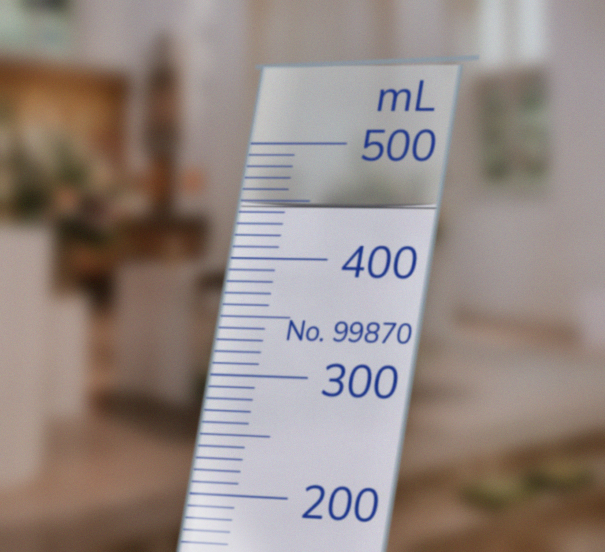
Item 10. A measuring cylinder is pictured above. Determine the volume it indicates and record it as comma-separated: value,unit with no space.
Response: 445,mL
